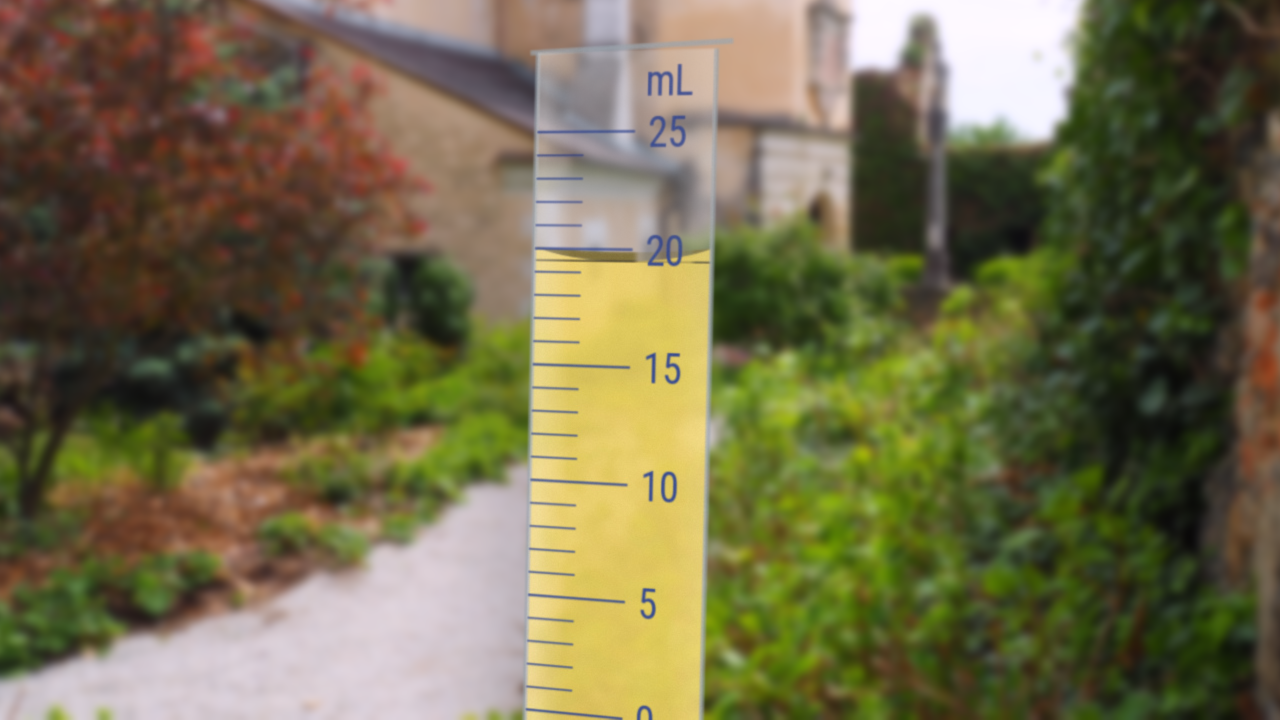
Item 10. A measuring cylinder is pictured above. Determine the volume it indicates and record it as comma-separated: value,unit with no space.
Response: 19.5,mL
